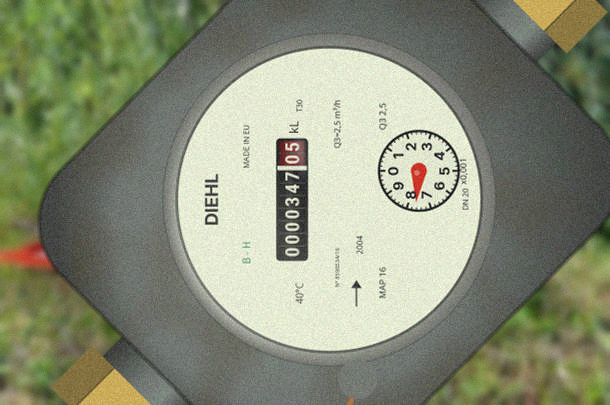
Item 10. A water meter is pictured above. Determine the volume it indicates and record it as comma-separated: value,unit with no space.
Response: 347.057,kL
